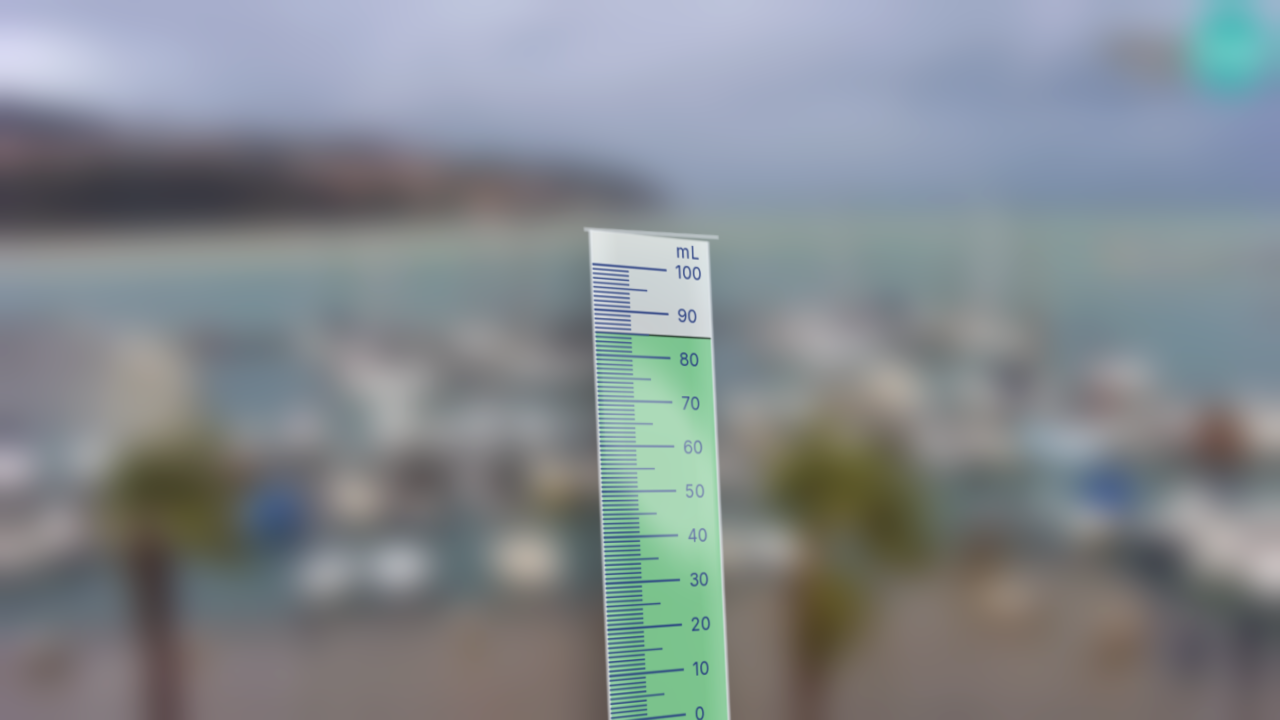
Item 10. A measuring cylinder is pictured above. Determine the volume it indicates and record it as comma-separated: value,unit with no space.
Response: 85,mL
